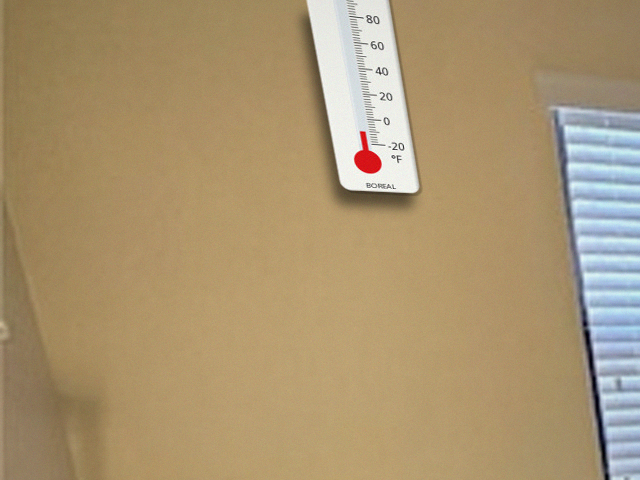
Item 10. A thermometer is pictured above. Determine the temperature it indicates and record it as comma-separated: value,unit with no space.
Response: -10,°F
